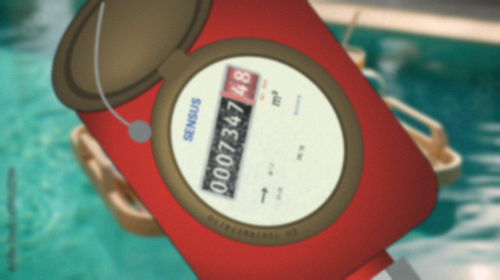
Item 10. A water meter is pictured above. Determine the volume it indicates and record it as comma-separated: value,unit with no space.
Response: 7347.48,m³
